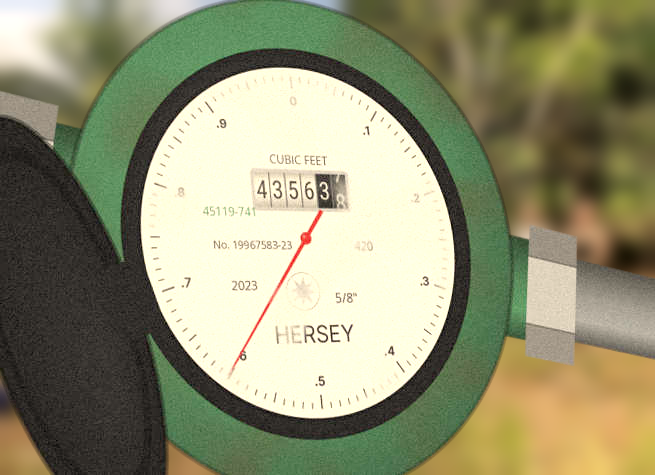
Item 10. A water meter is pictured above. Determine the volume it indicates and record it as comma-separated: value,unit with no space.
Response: 435637.60,ft³
